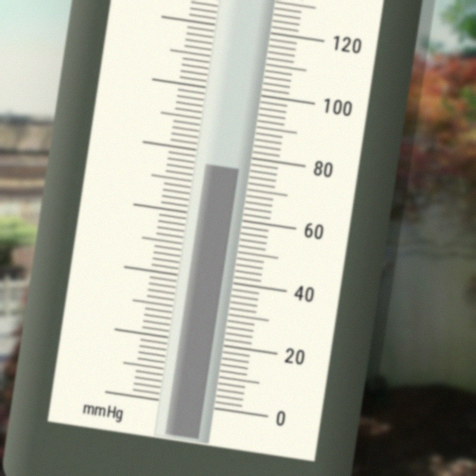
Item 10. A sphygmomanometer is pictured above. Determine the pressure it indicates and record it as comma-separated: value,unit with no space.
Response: 76,mmHg
